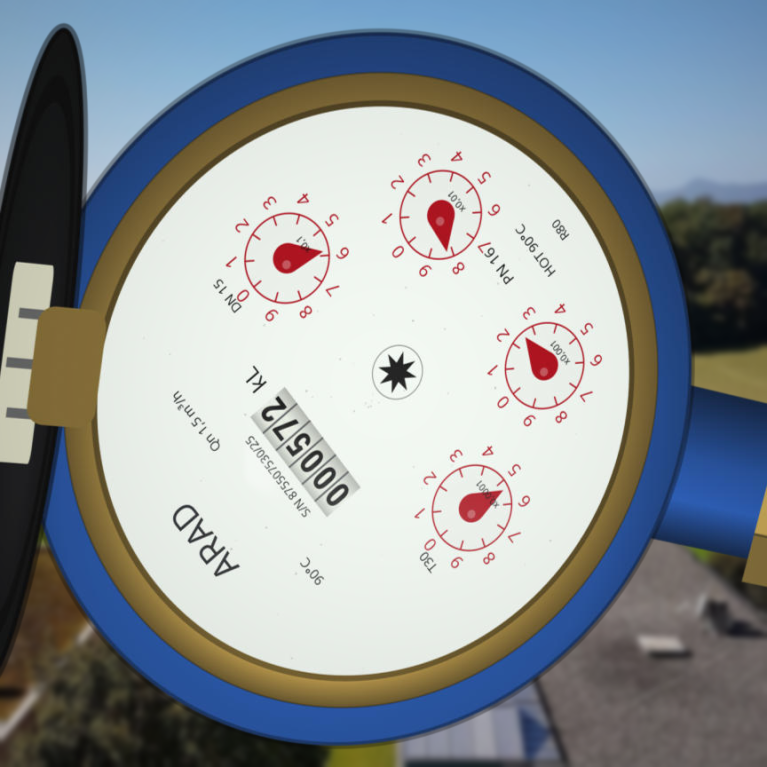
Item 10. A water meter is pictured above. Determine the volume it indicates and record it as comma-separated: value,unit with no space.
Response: 572.5825,kL
